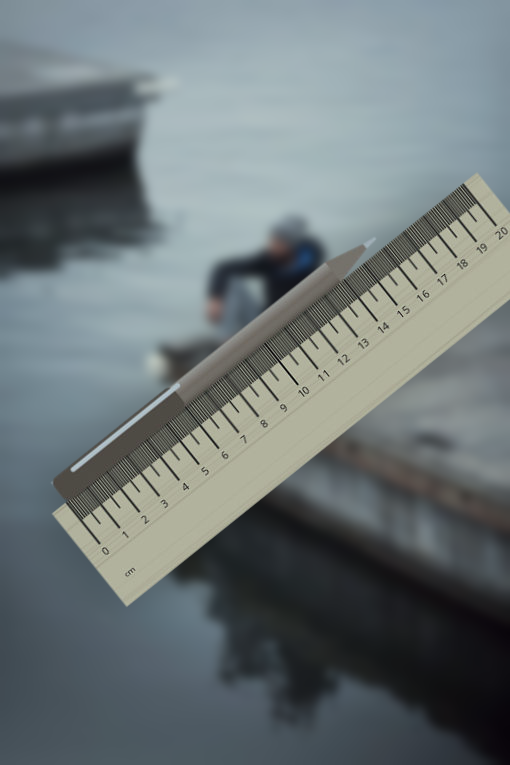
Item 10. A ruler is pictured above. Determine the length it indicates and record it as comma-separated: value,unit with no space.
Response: 16,cm
